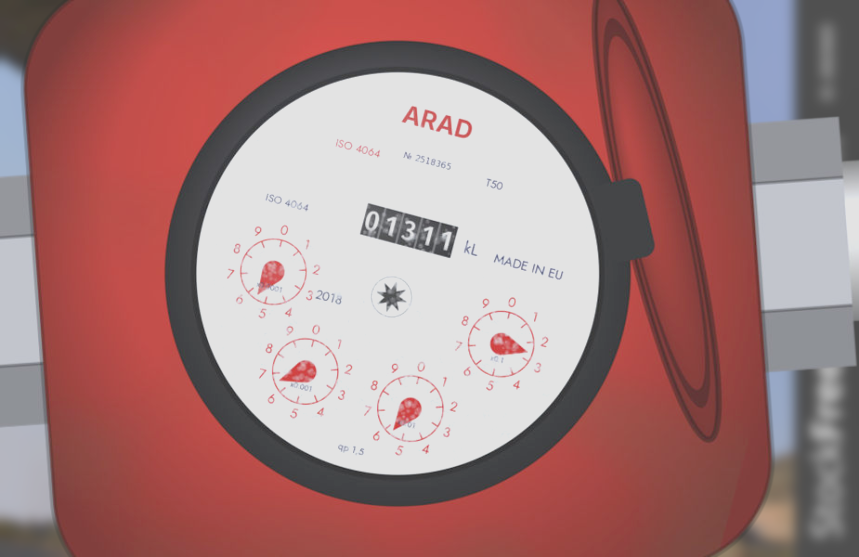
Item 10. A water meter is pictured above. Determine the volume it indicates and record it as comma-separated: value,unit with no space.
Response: 1311.2565,kL
